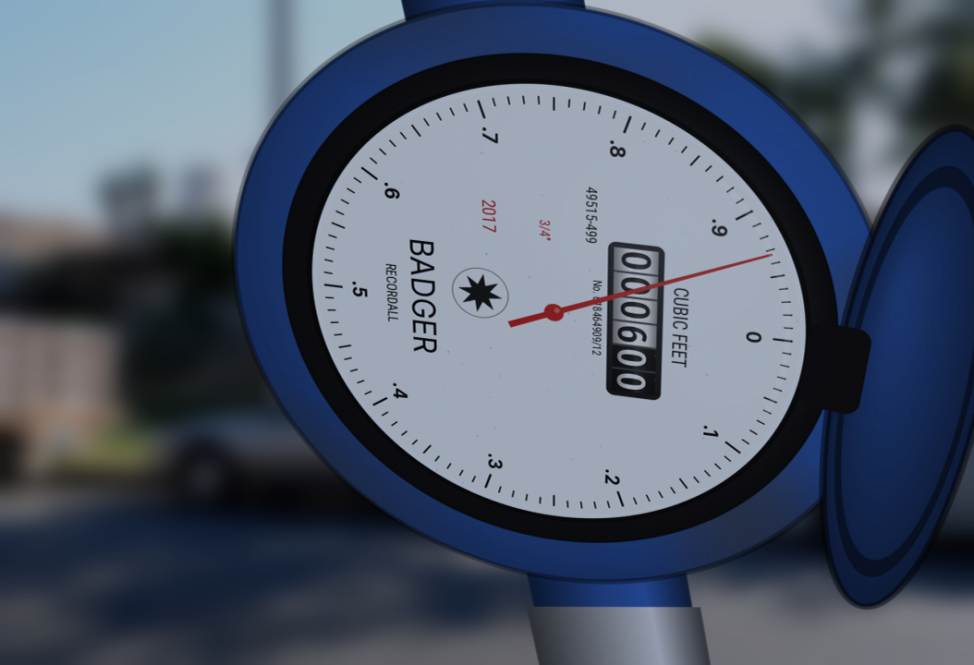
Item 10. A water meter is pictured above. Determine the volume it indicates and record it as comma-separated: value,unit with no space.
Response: 599.93,ft³
